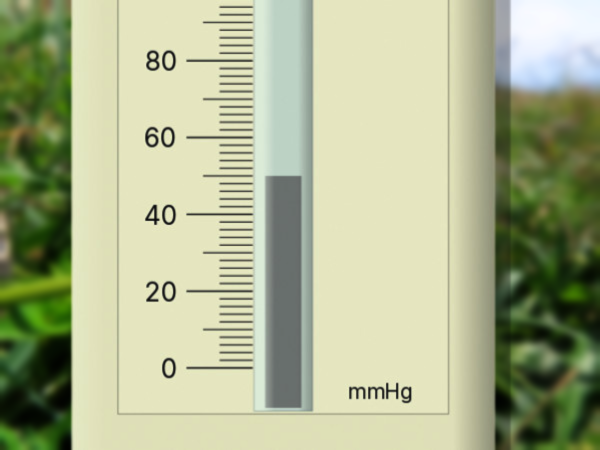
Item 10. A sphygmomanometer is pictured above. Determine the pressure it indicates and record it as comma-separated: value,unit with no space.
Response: 50,mmHg
